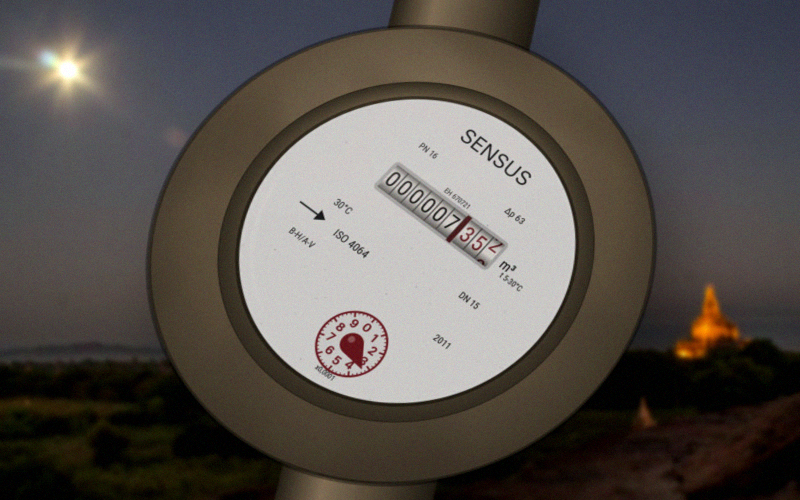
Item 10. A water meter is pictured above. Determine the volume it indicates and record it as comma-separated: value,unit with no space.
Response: 7.3523,m³
